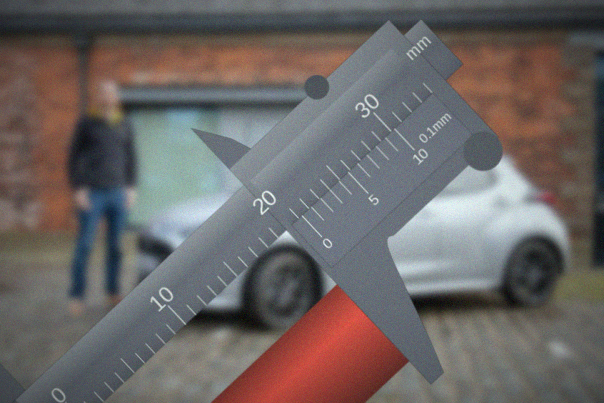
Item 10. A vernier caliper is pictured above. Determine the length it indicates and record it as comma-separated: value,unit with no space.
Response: 21.3,mm
